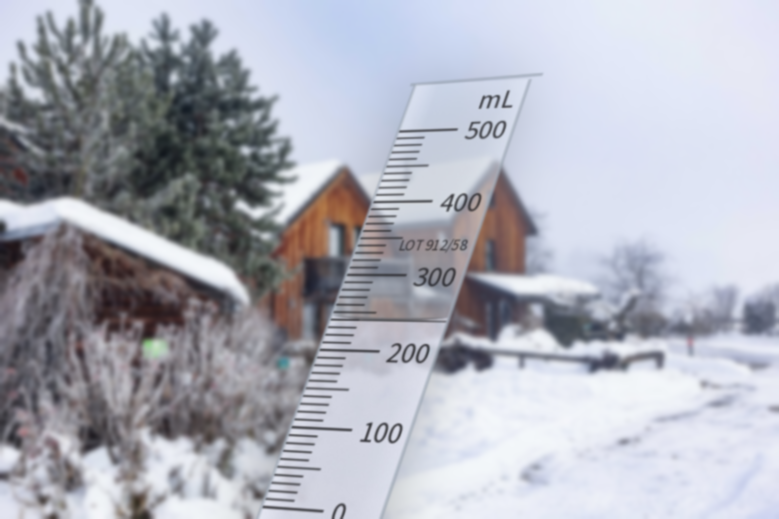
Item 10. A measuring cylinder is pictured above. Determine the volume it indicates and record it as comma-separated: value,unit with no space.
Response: 240,mL
